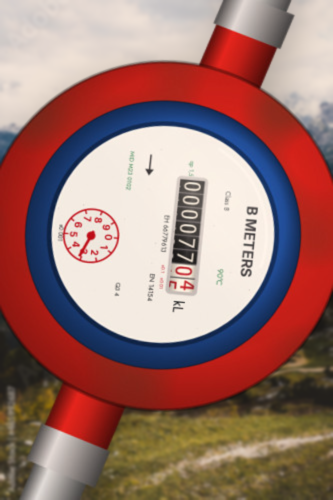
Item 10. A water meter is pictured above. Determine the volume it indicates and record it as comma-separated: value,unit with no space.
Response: 77.043,kL
